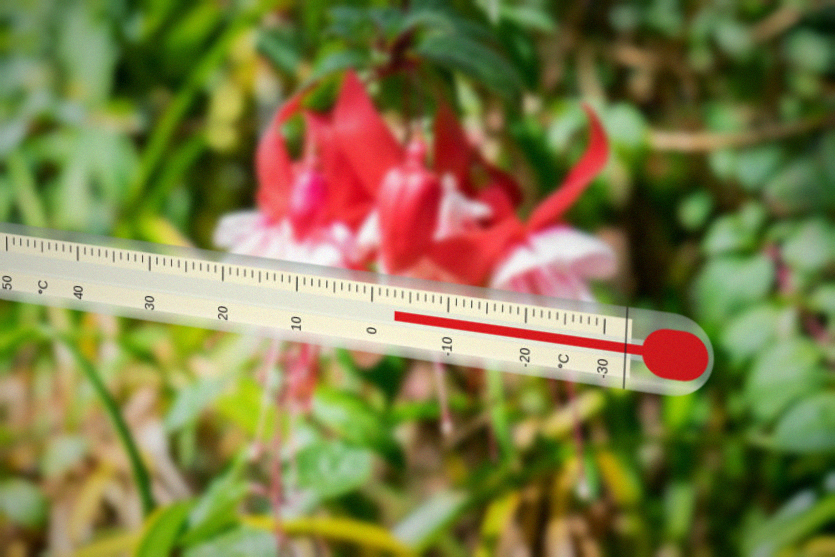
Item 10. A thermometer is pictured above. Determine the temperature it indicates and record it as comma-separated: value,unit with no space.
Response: -3,°C
